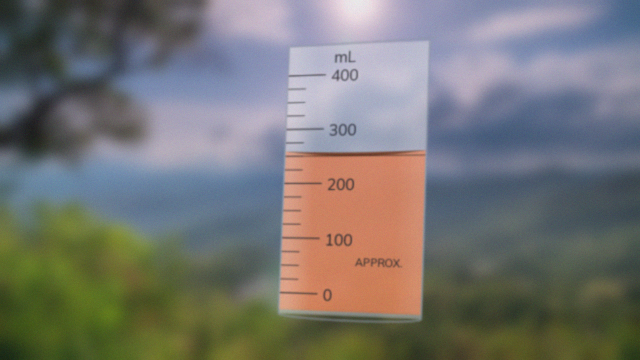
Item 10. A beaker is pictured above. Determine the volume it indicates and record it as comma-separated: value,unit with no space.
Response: 250,mL
